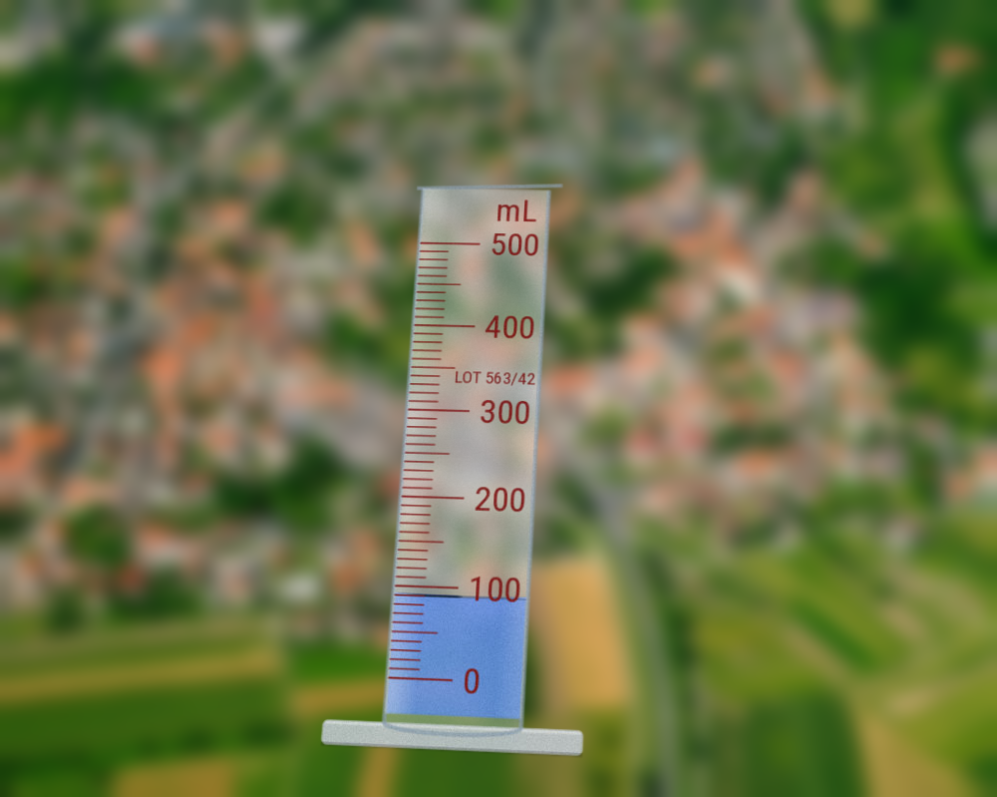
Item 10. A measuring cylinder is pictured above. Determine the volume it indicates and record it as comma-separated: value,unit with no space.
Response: 90,mL
